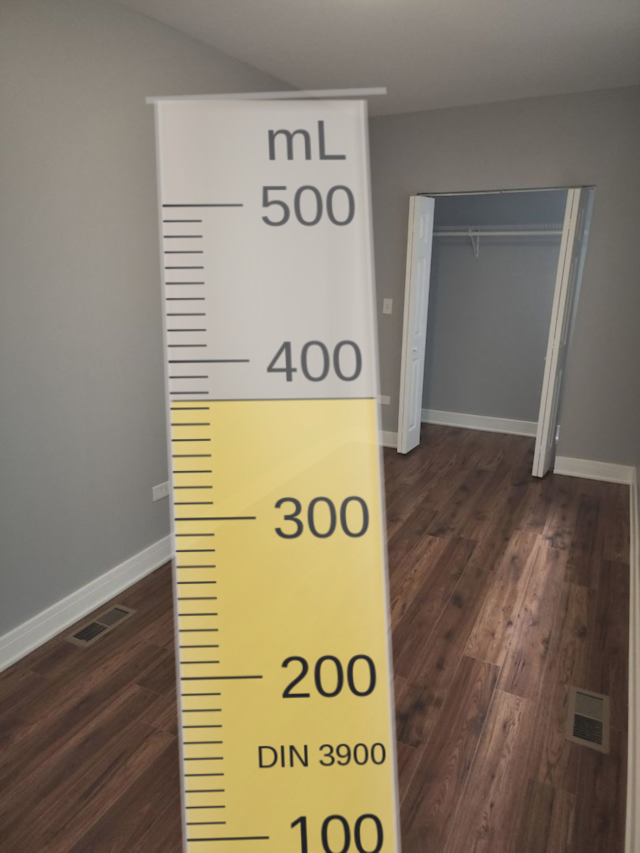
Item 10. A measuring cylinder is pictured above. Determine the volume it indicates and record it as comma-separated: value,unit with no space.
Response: 375,mL
